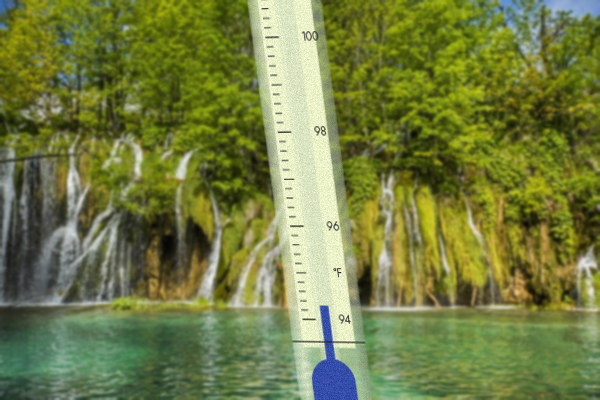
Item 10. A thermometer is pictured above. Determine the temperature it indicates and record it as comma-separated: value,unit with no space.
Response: 94.3,°F
